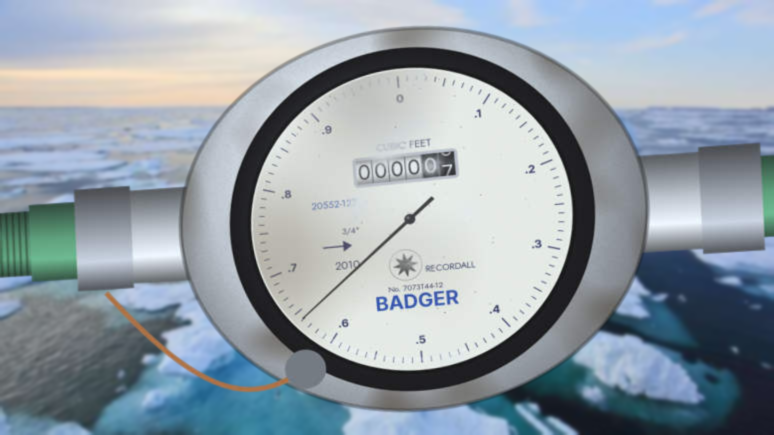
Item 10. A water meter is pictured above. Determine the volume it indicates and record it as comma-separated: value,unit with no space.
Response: 6.64,ft³
